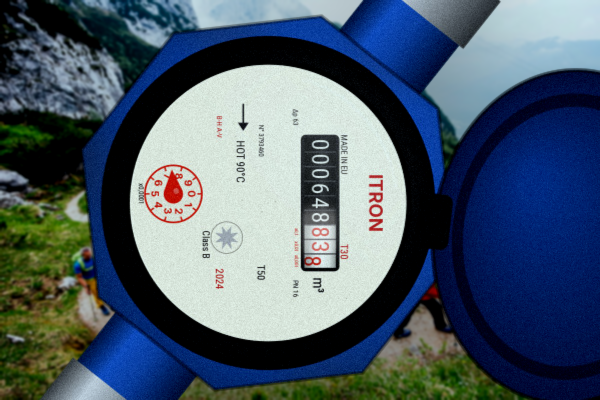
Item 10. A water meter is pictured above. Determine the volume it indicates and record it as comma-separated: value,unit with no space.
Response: 648.8377,m³
